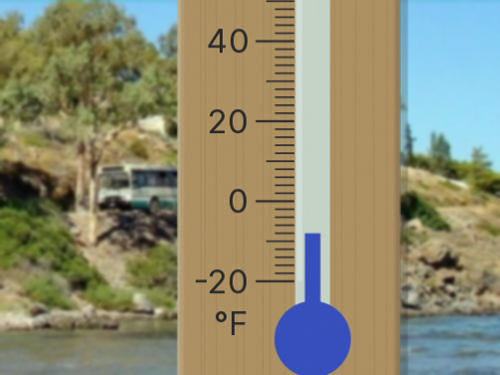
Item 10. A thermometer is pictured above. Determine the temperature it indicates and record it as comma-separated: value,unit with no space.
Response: -8,°F
